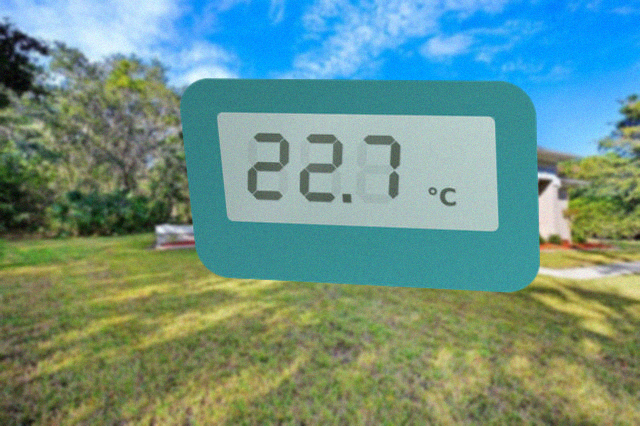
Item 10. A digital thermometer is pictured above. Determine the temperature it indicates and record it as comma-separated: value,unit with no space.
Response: 22.7,°C
